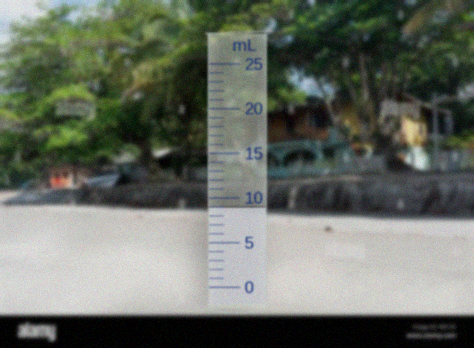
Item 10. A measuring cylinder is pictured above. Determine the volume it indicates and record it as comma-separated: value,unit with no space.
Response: 9,mL
